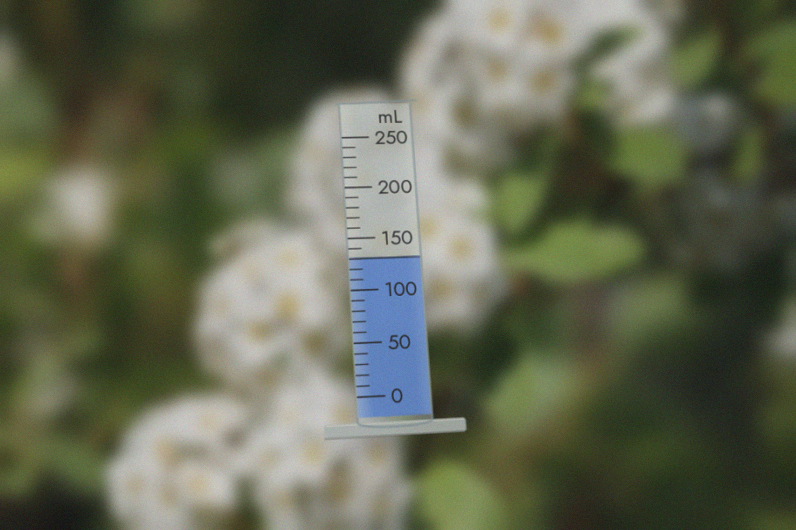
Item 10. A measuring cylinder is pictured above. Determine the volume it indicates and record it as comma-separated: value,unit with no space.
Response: 130,mL
